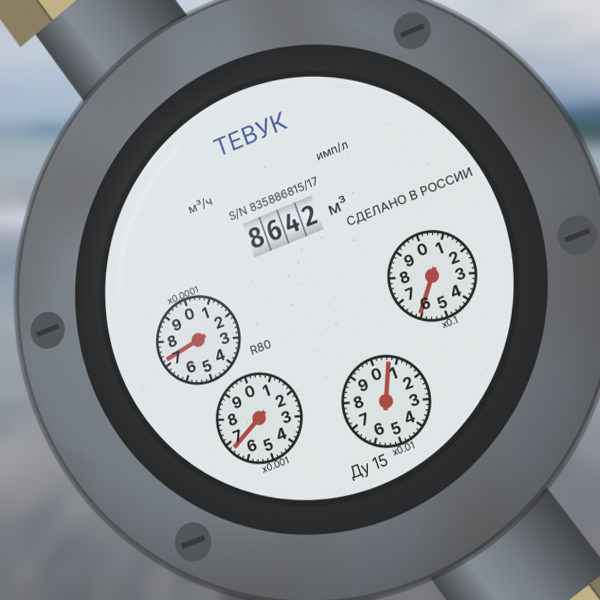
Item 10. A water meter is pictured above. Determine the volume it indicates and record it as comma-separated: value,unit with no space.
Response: 8642.6067,m³
